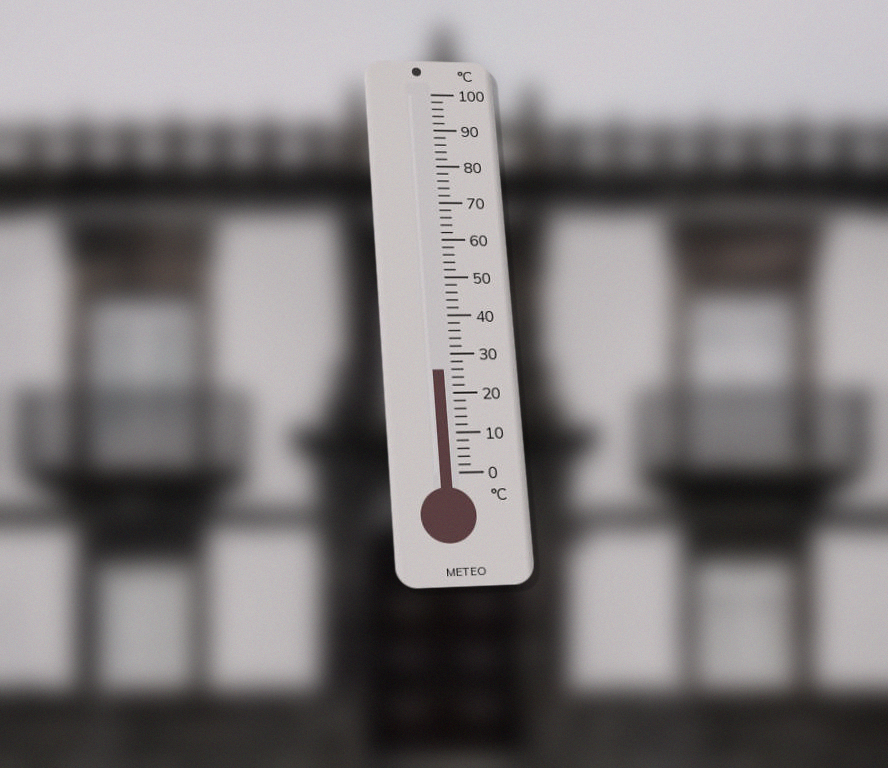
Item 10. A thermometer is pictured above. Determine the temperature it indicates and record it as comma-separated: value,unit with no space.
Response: 26,°C
